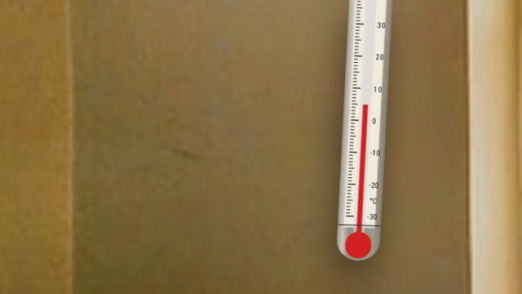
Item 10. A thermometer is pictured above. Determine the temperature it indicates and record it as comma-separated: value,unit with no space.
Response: 5,°C
